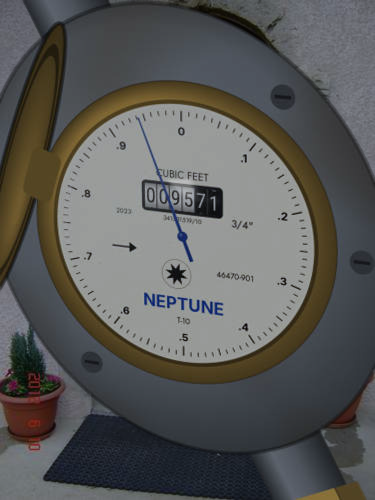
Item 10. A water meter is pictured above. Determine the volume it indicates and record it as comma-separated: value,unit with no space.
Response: 9570.94,ft³
